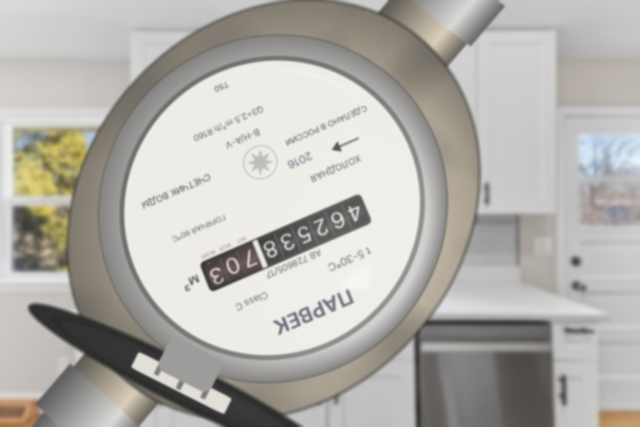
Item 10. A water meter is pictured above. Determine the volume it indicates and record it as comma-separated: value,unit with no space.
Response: 462538.703,m³
